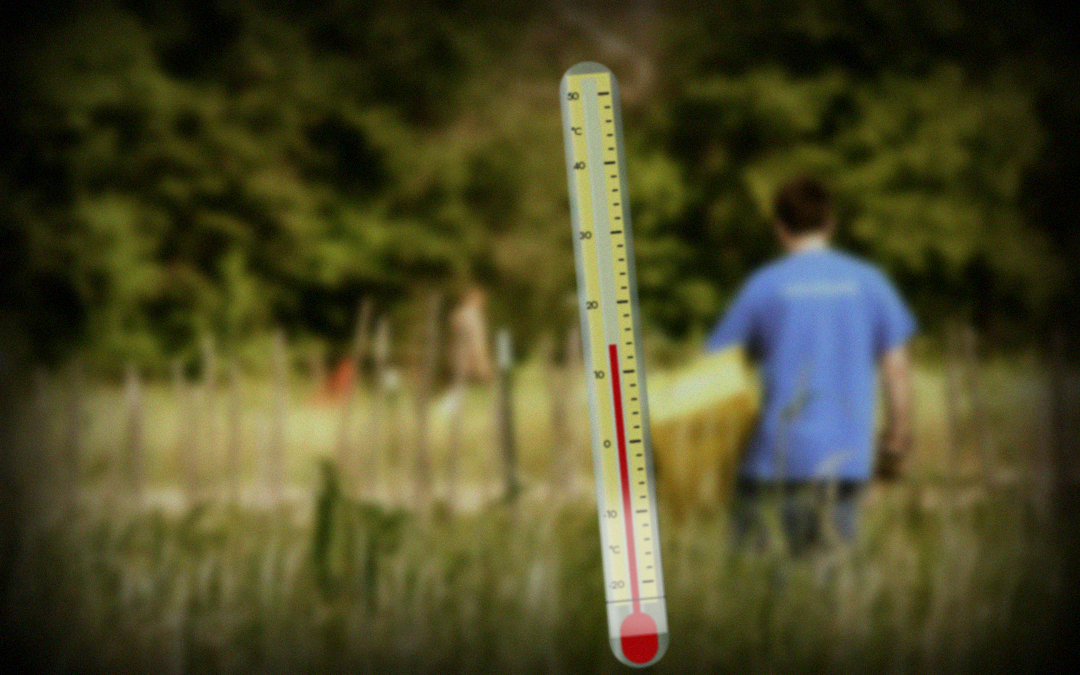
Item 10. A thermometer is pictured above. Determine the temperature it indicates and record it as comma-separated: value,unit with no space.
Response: 14,°C
